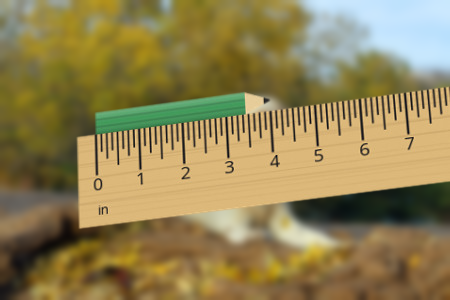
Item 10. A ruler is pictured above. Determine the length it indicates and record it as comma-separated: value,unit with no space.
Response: 4,in
